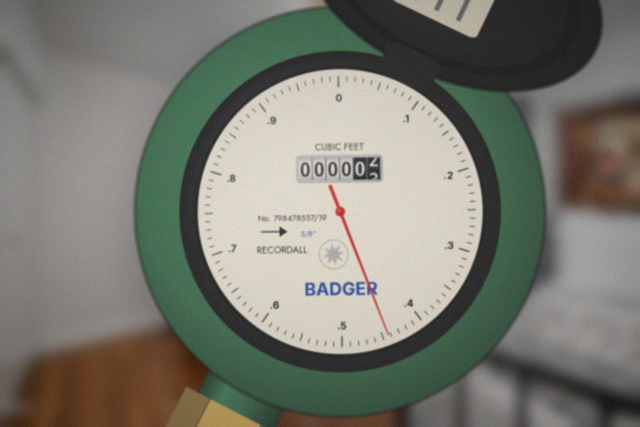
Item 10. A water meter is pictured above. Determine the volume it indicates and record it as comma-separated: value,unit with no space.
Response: 2.44,ft³
